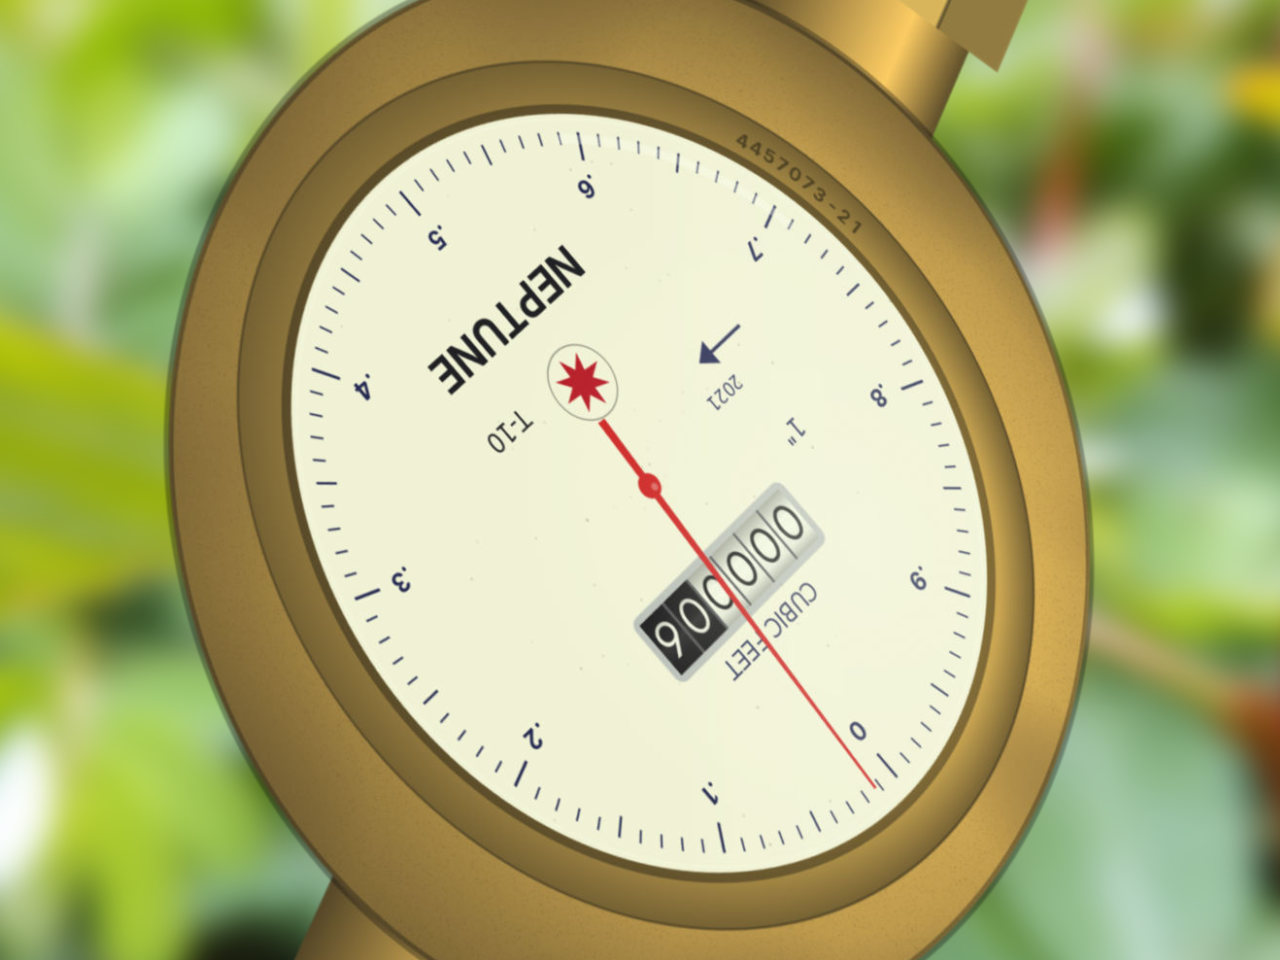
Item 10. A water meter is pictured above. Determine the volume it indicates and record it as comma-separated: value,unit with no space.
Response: 6.01,ft³
